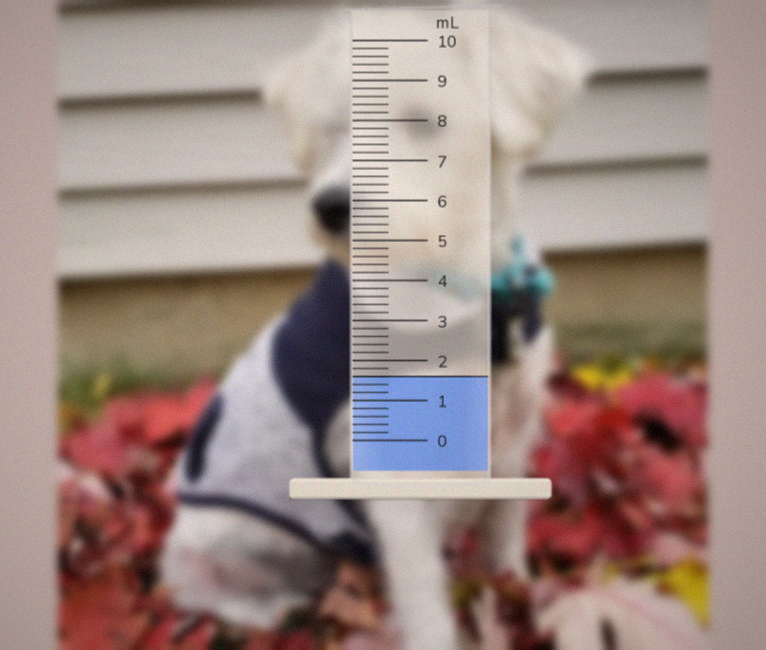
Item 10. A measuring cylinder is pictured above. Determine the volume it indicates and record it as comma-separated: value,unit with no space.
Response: 1.6,mL
